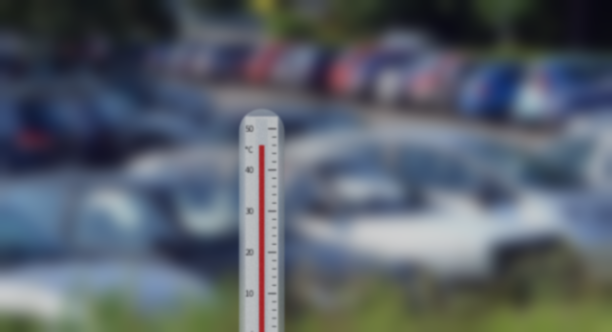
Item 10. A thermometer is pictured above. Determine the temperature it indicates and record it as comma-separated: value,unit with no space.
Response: 46,°C
